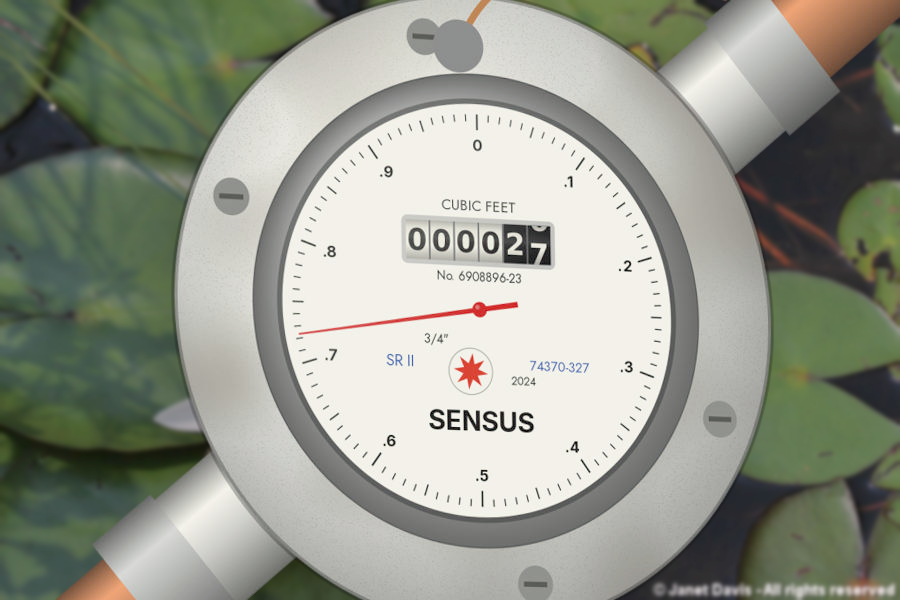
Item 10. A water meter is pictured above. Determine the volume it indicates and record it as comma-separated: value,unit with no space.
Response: 26.72,ft³
